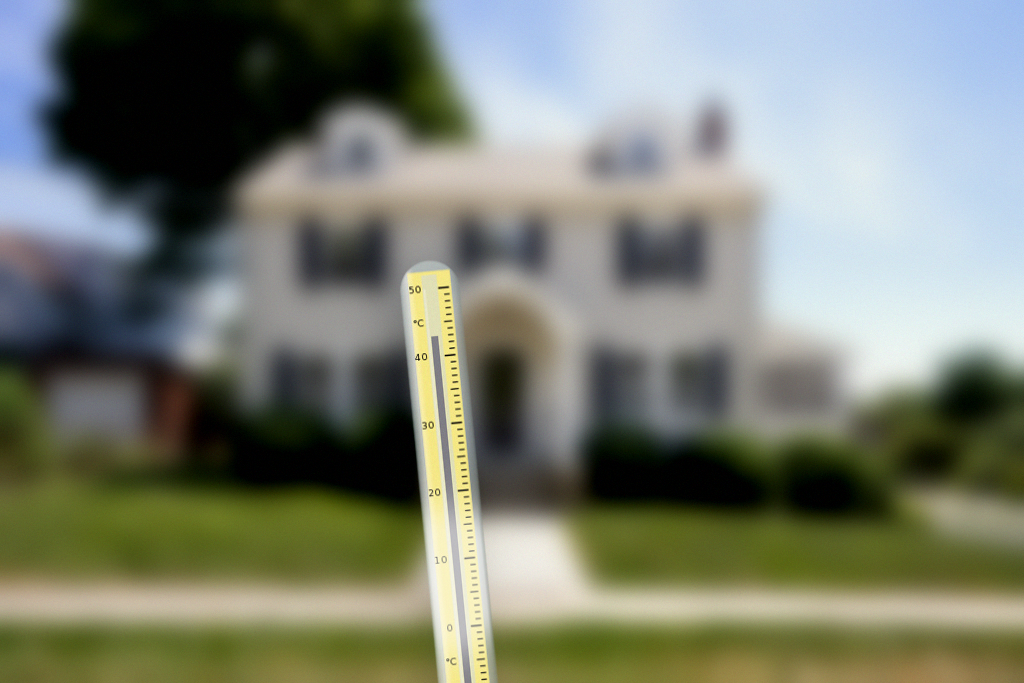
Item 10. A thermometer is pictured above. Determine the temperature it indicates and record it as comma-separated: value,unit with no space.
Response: 43,°C
